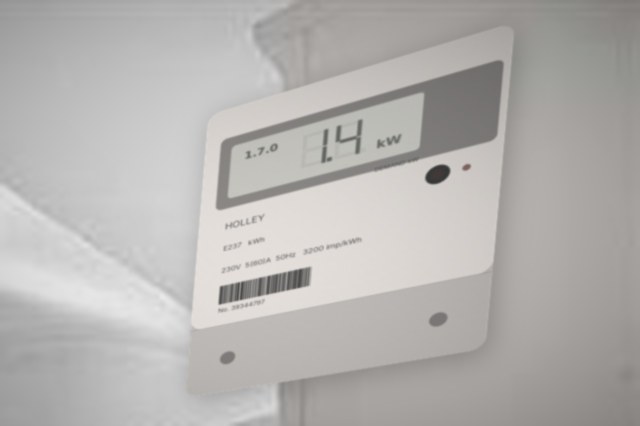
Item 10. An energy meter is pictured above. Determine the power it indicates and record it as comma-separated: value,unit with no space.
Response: 1.4,kW
